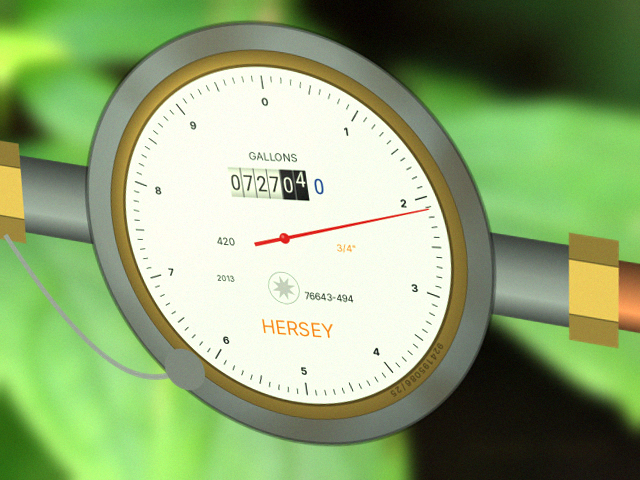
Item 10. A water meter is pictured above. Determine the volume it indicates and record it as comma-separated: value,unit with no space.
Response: 727042.1,gal
